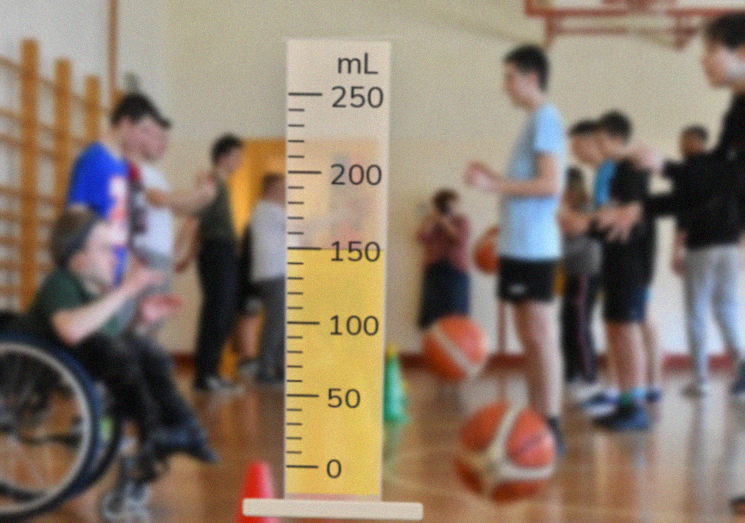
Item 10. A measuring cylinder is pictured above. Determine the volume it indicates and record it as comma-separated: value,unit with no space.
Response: 150,mL
